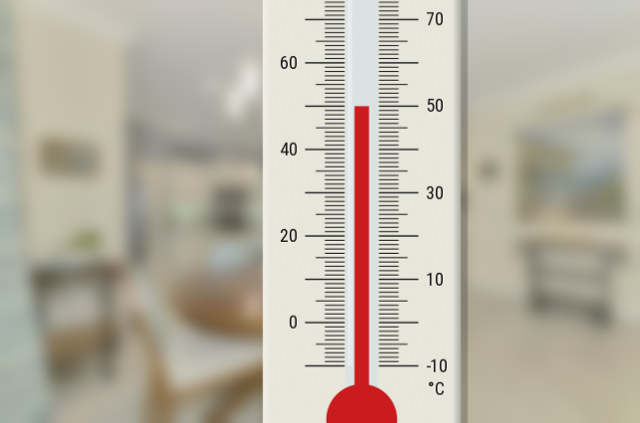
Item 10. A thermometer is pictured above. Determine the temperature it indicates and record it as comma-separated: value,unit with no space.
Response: 50,°C
